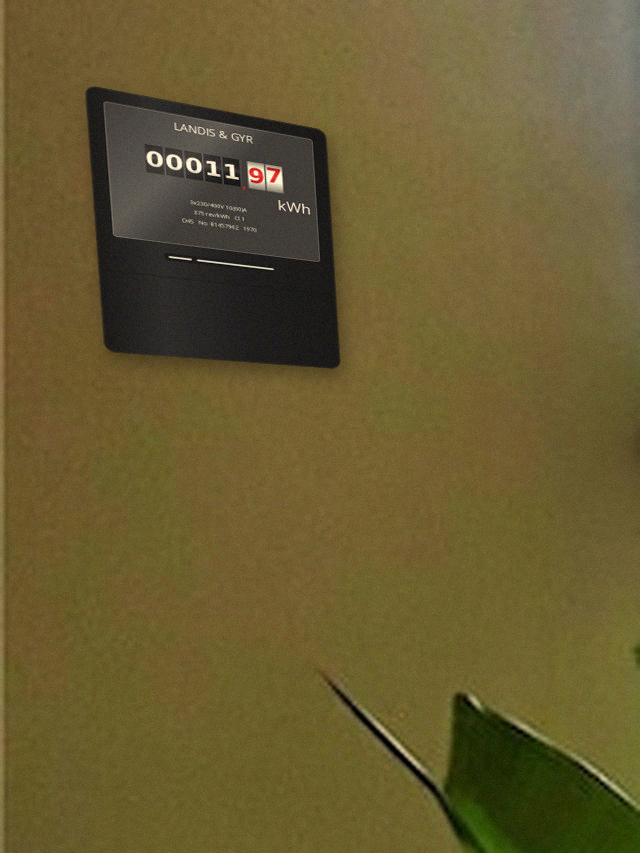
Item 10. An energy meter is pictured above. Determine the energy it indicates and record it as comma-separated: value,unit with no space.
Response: 11.97,kWh
